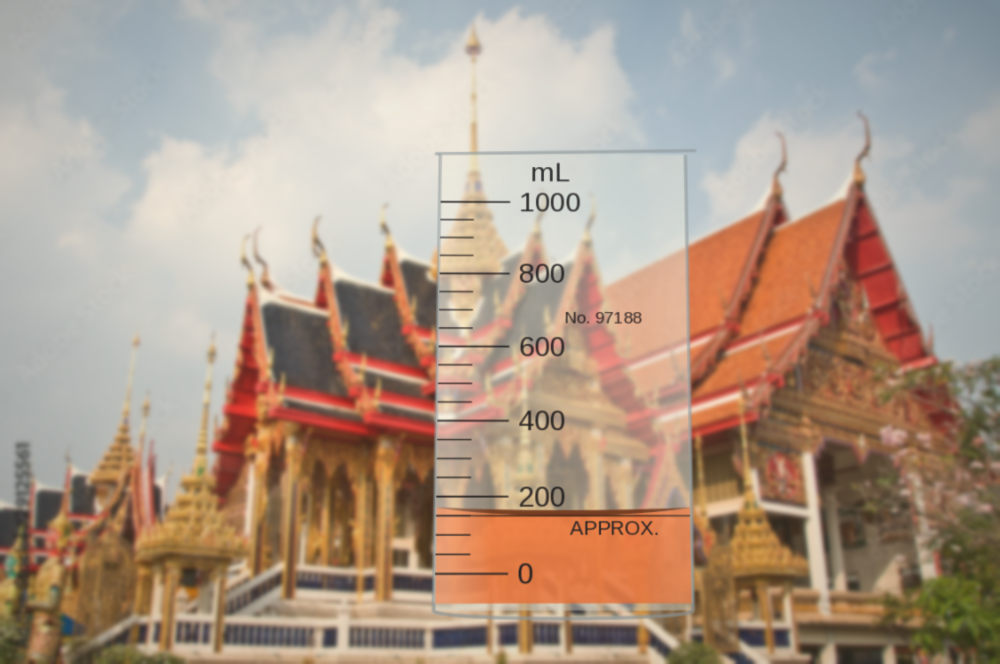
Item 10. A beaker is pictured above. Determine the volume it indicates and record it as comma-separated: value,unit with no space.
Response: 150,mL
